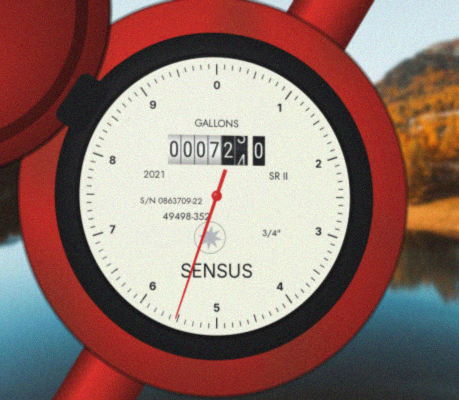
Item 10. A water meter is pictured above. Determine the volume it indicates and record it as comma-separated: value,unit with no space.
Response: 7235.5,gal
